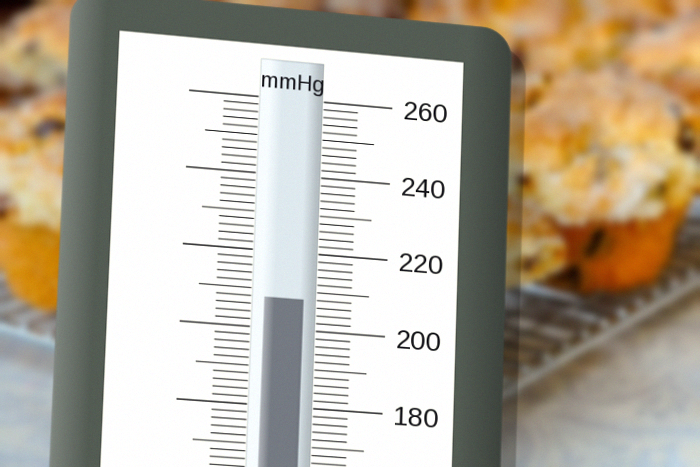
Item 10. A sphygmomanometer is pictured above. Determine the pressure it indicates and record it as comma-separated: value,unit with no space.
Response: 208,mmHg
